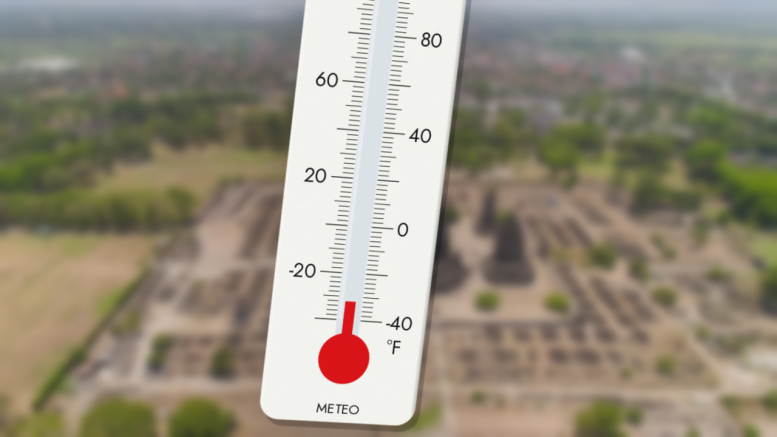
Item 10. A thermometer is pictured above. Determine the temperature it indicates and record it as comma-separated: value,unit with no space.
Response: -32,°F
